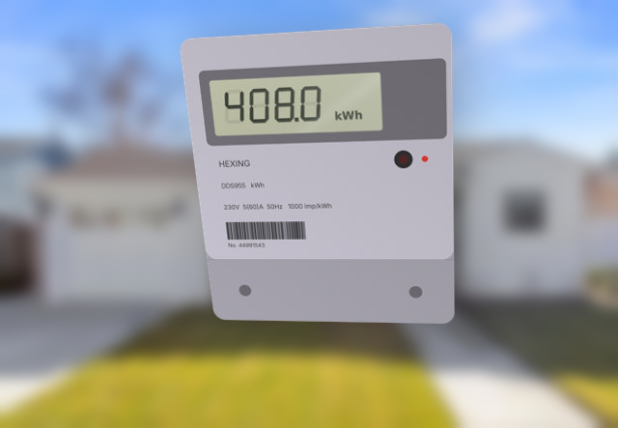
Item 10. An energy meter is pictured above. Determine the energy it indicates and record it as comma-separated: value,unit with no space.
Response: 408.0,kWh
